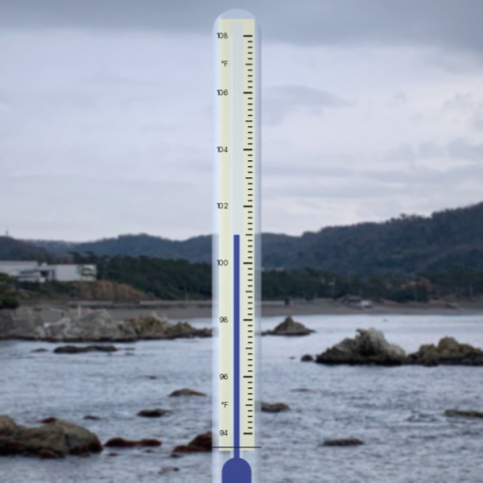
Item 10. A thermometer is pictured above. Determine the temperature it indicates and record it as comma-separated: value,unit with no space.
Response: 101,°F
